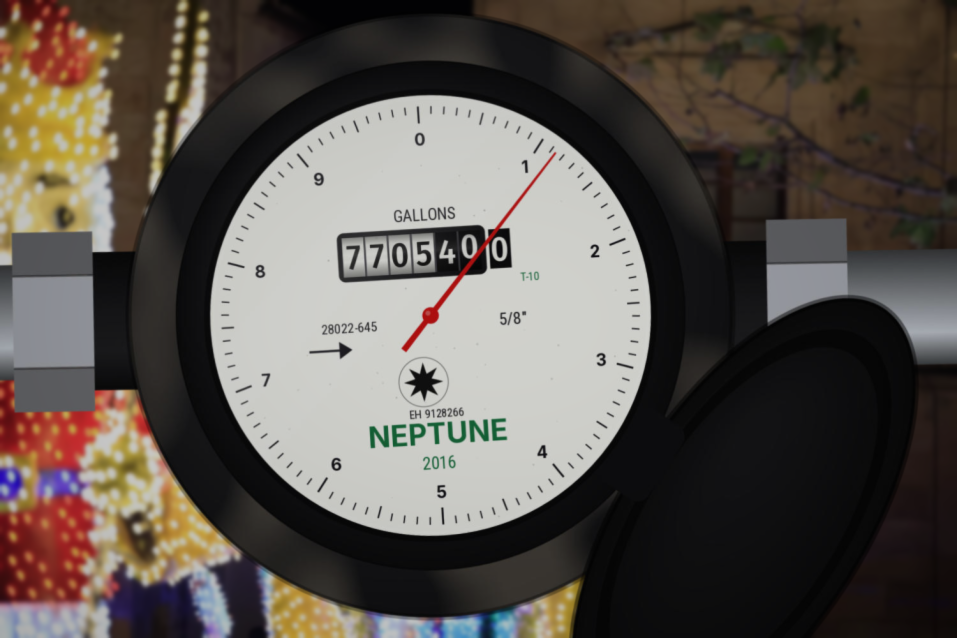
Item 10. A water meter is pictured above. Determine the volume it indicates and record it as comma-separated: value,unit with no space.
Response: 7705401.1,gal
